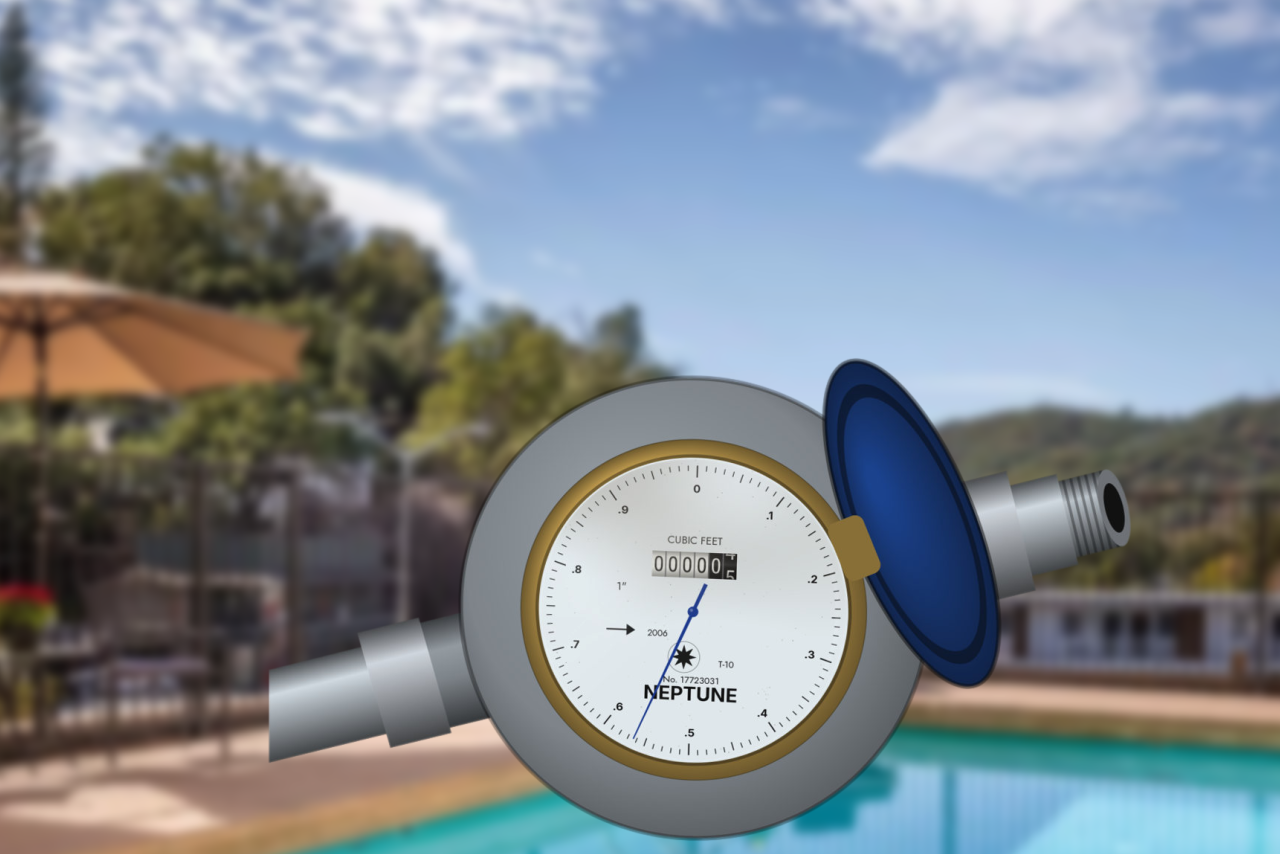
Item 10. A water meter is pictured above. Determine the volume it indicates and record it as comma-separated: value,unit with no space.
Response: 4.56,ft³
